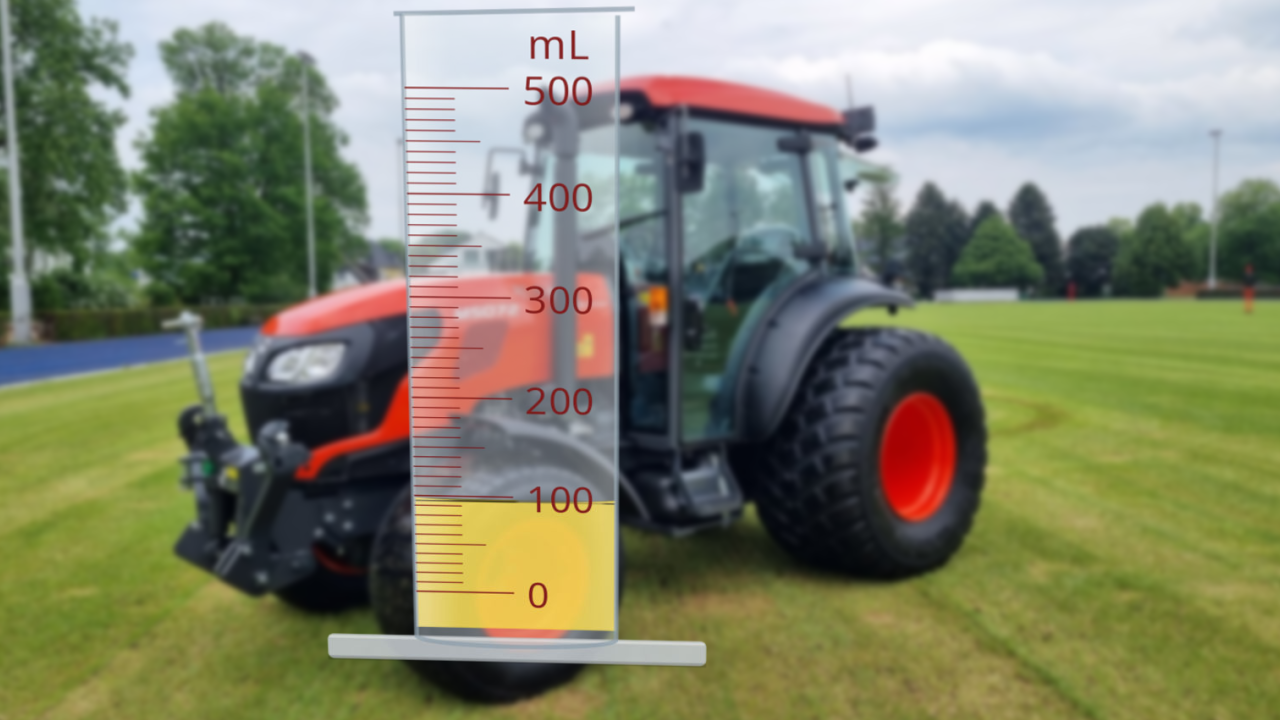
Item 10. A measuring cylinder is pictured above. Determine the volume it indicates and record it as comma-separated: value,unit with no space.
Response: 95,mL
